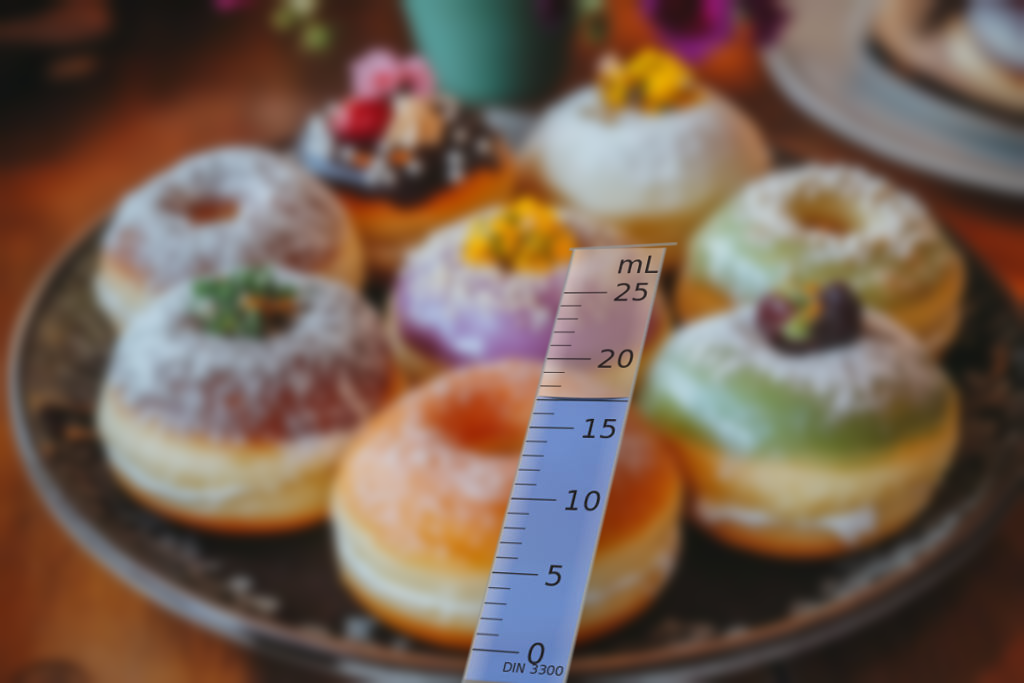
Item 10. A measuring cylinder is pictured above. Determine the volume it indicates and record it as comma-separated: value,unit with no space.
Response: 17,mL
